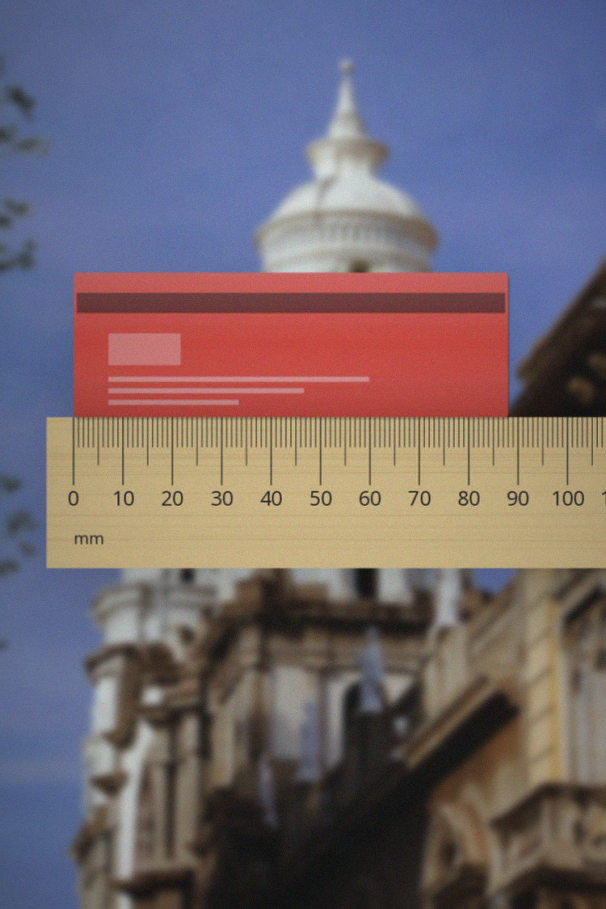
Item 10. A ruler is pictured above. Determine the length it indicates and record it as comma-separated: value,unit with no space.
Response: 88,mm
